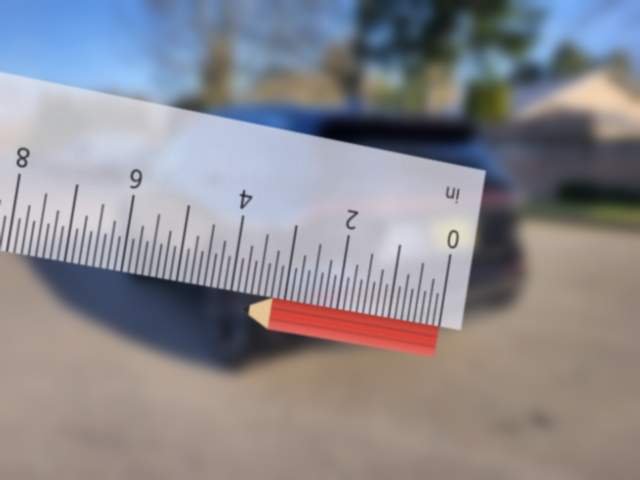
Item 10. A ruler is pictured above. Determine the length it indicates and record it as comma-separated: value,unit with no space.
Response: 3.75,in
